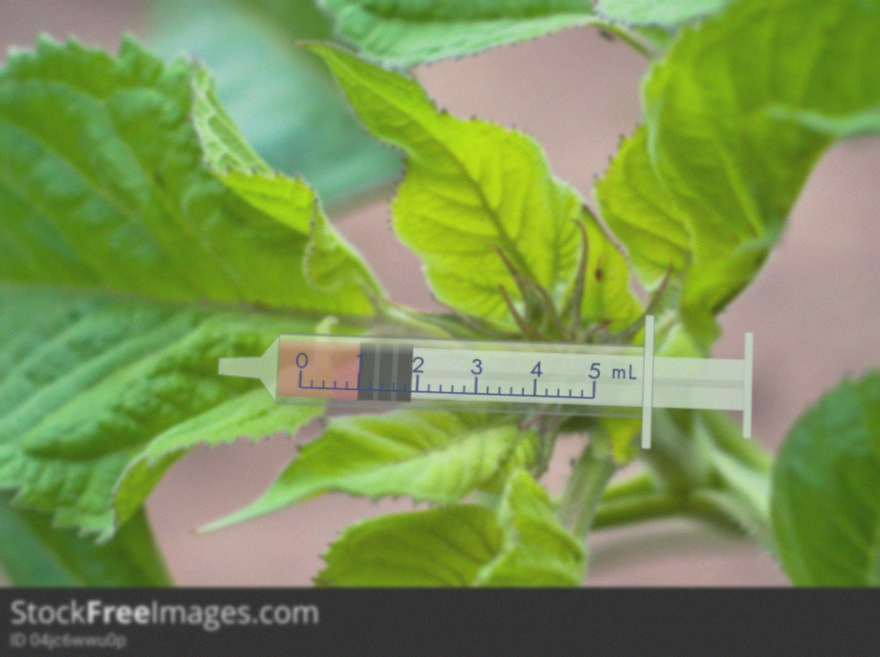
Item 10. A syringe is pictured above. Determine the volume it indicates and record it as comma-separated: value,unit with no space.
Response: 1,mL
